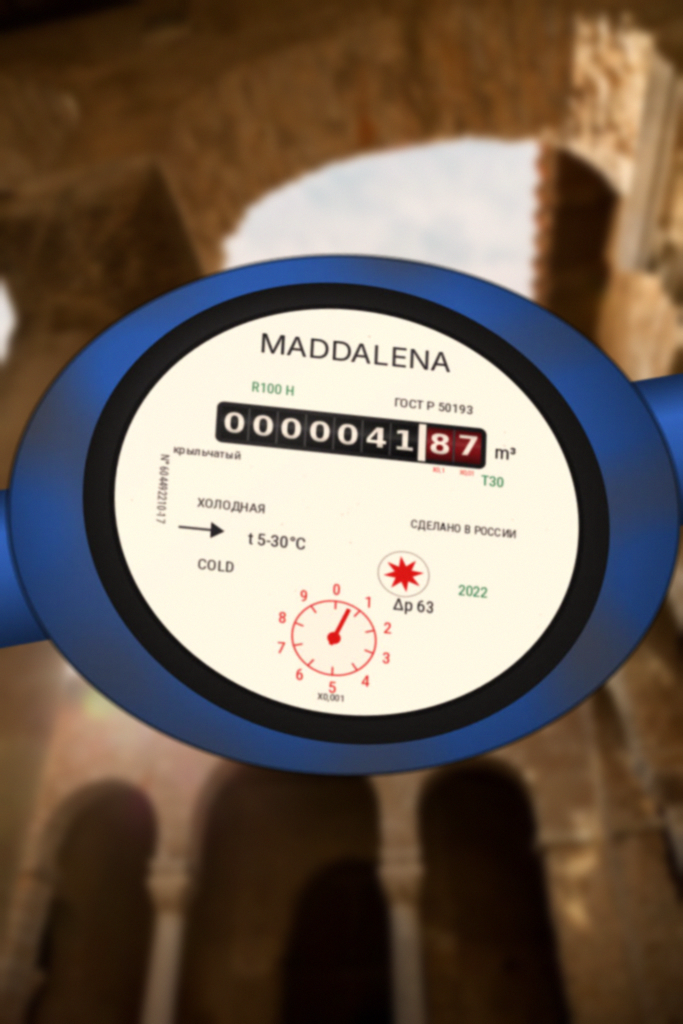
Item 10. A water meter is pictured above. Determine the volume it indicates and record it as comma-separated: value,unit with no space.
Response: 41.870,m³
